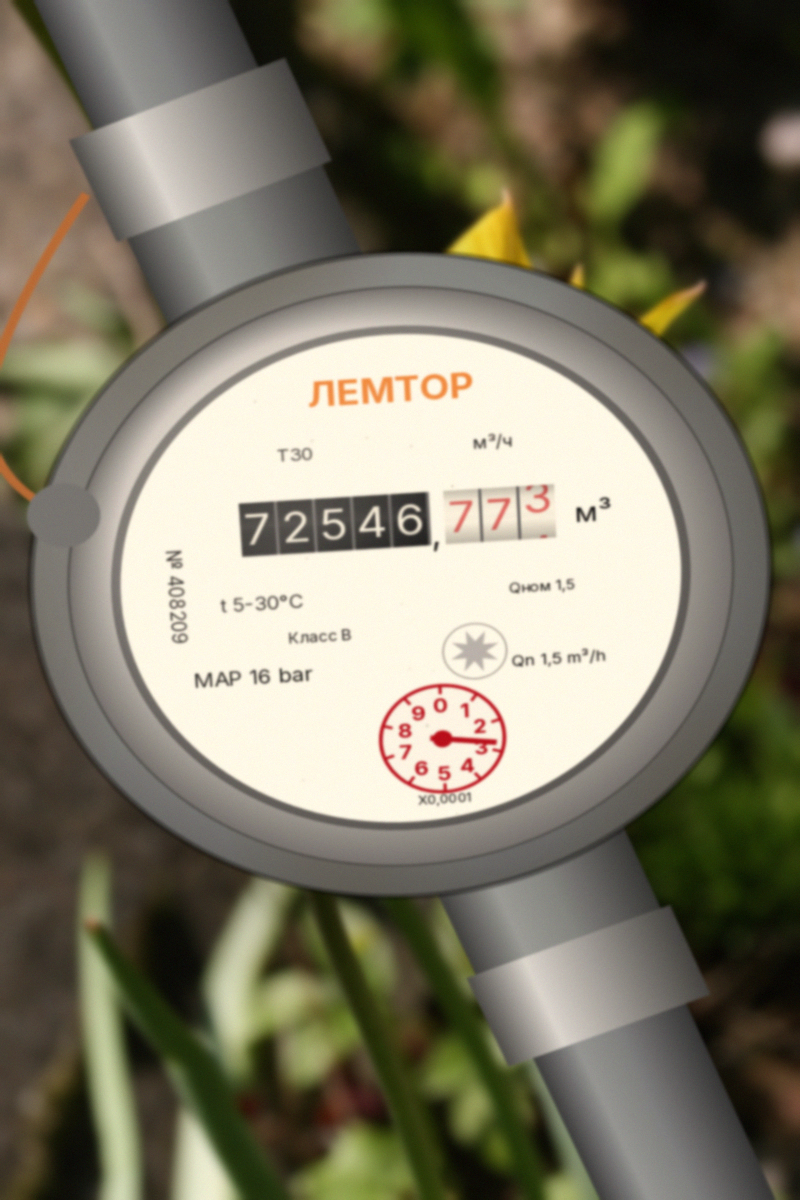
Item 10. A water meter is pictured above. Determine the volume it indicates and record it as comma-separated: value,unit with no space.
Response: 72546.7732,m³
